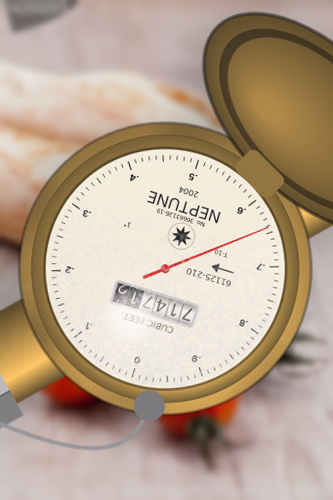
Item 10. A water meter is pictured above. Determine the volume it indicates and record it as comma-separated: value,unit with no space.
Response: 714711.64,ft³
